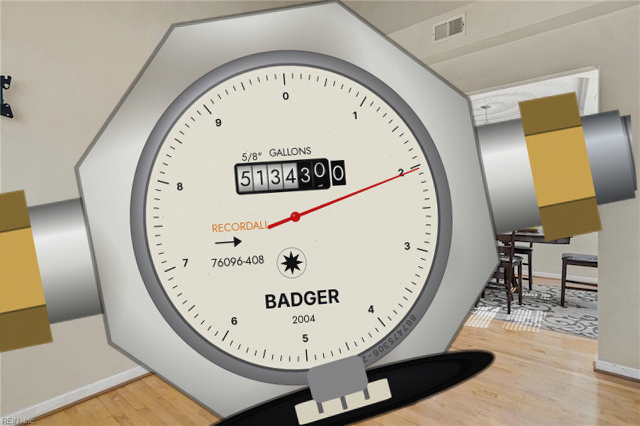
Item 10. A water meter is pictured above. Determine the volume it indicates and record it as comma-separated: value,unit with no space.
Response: 5134302.0,gal
